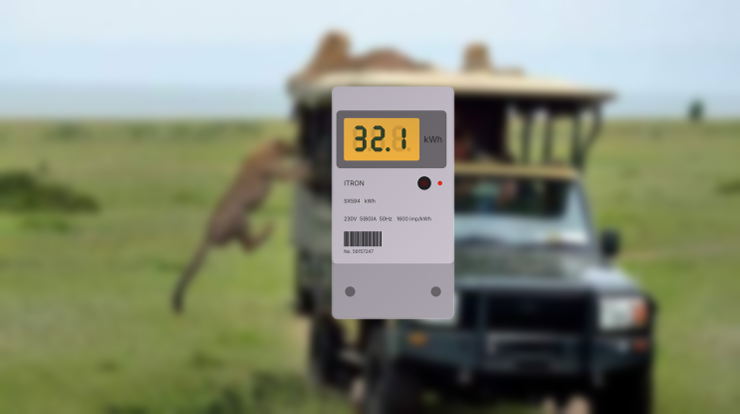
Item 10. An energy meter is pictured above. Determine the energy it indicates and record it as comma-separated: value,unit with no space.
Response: 32.1,kWh
